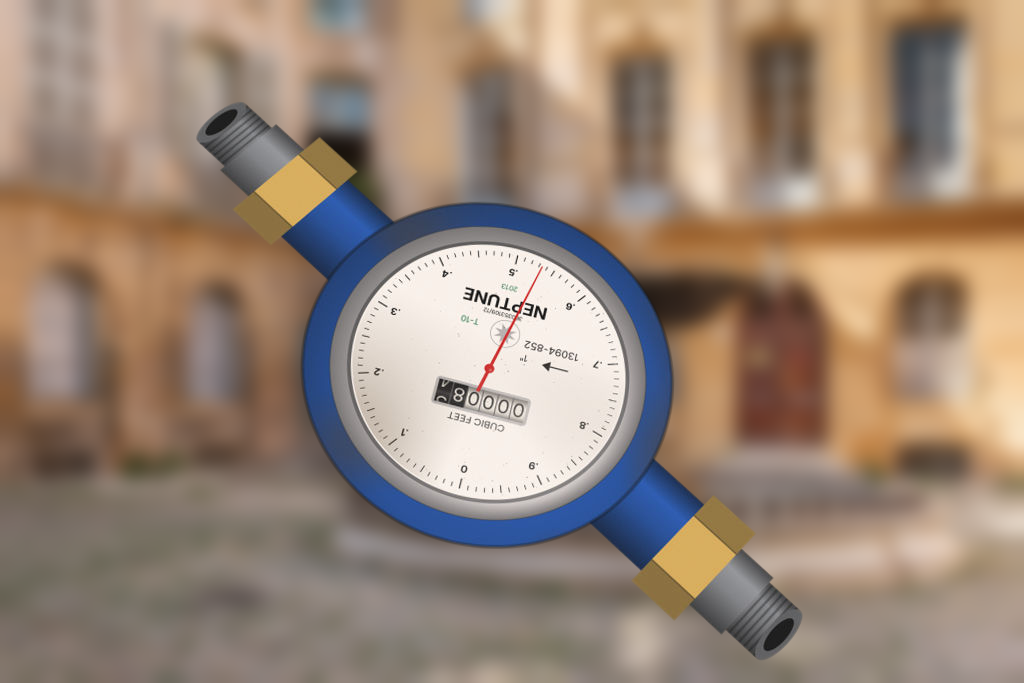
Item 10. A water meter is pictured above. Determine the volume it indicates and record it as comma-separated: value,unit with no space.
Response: 83.53,ft³
